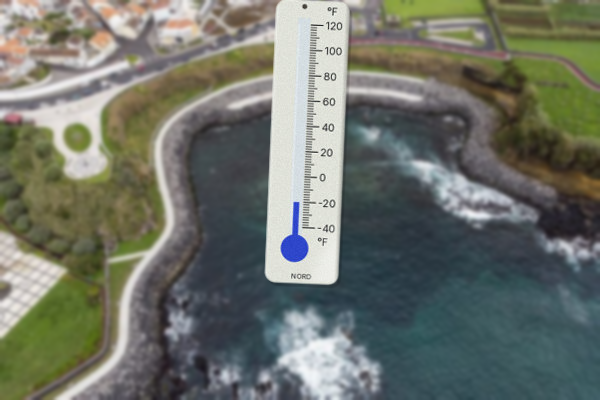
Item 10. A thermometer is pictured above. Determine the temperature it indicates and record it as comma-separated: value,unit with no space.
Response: -20,°F
